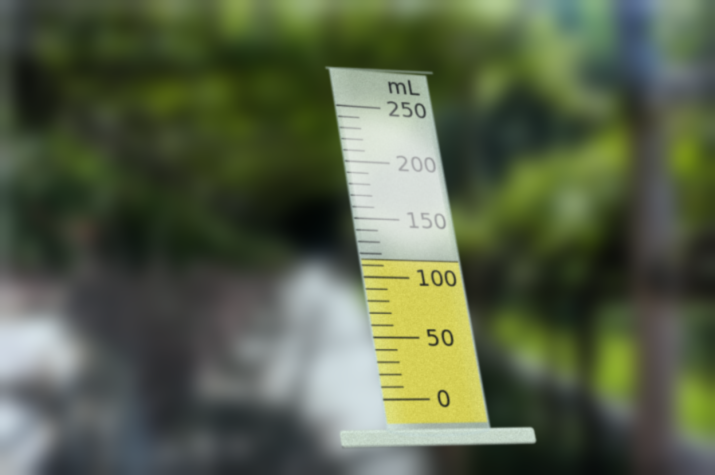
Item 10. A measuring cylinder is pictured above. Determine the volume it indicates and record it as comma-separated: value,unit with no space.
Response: 115,mL
